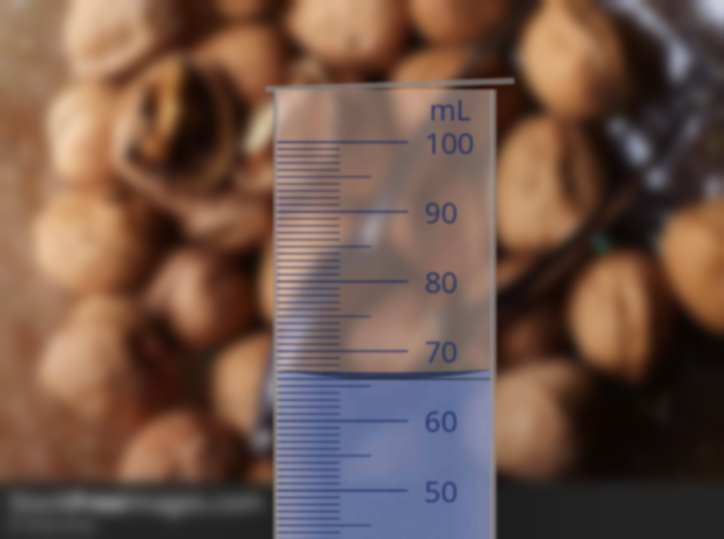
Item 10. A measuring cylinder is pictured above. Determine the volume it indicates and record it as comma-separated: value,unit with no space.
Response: 66,mL
